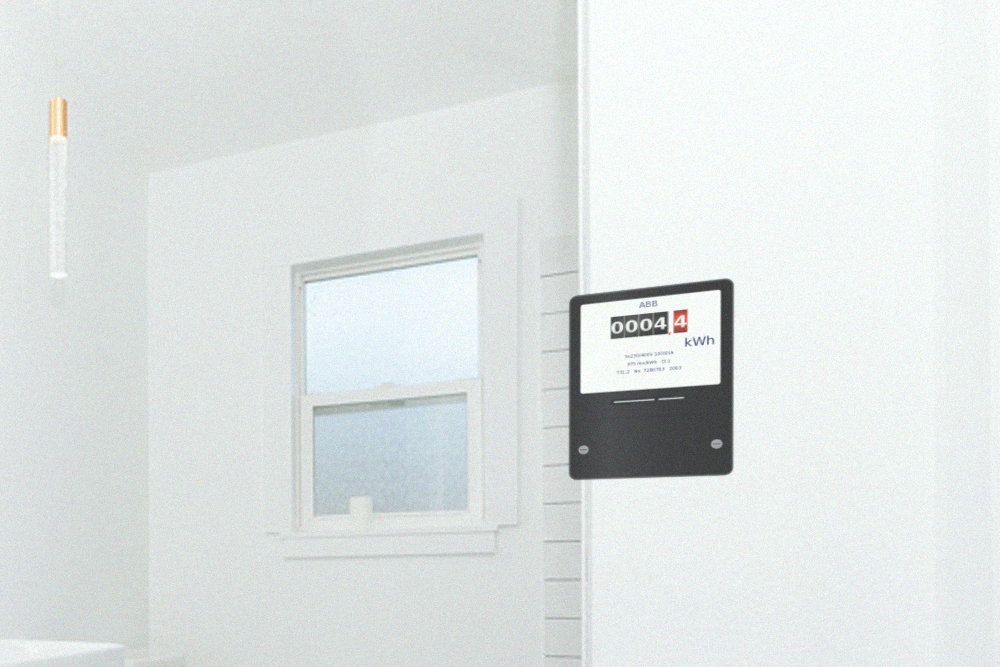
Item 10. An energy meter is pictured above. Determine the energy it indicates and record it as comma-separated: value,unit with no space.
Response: 4.4,kWh
